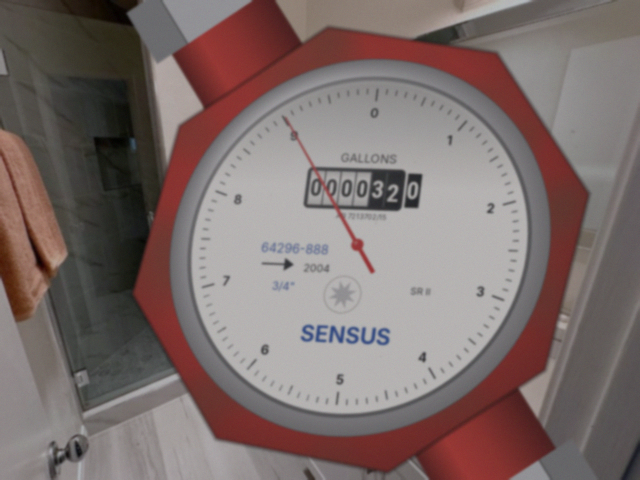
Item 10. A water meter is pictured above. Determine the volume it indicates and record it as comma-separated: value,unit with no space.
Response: 319.0,gal
